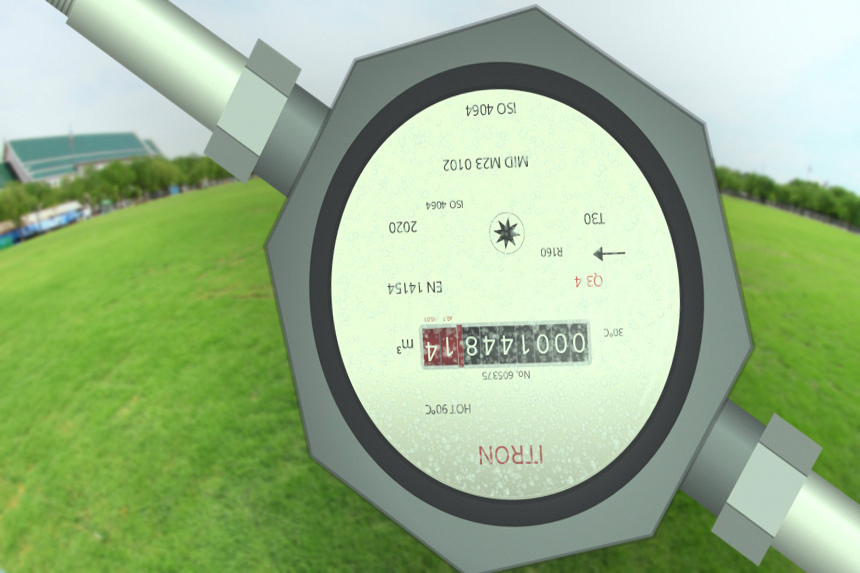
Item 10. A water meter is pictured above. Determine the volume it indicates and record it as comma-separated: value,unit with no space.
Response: 1448.14,m³
